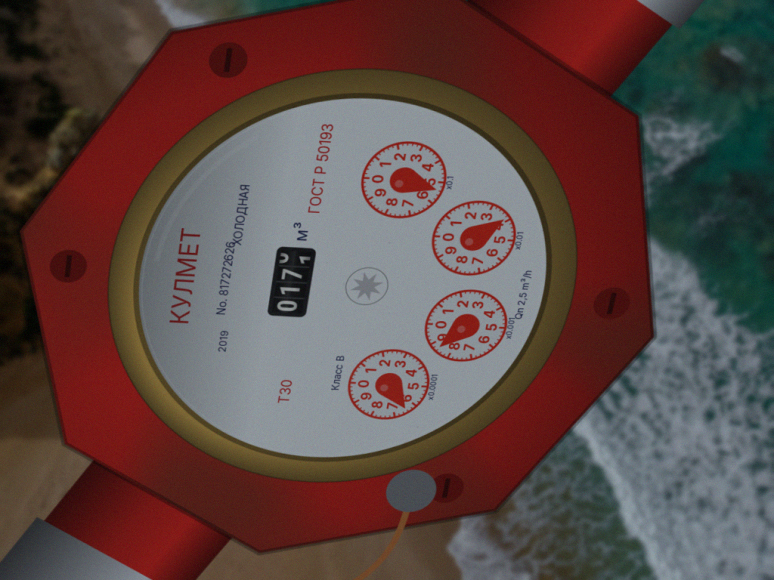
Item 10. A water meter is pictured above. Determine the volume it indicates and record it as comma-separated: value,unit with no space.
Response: 170.5386,m³
